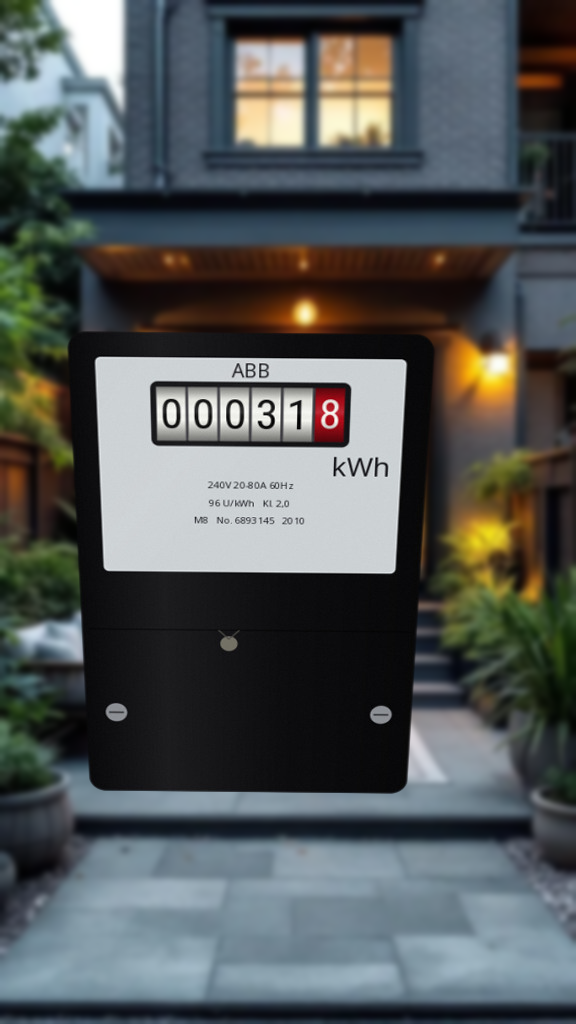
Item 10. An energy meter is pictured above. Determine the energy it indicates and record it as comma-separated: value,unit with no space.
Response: 31.8,kWh
